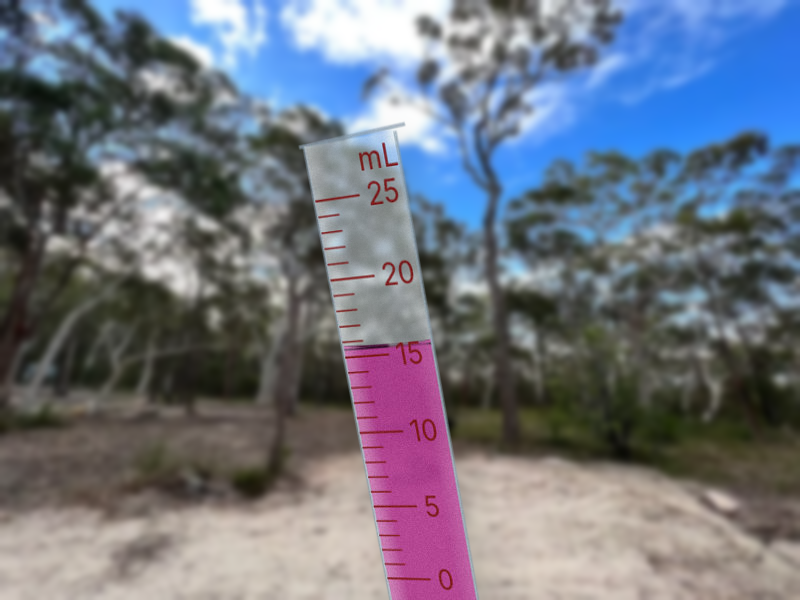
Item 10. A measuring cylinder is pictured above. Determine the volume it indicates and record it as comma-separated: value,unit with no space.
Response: 15.5,mL
